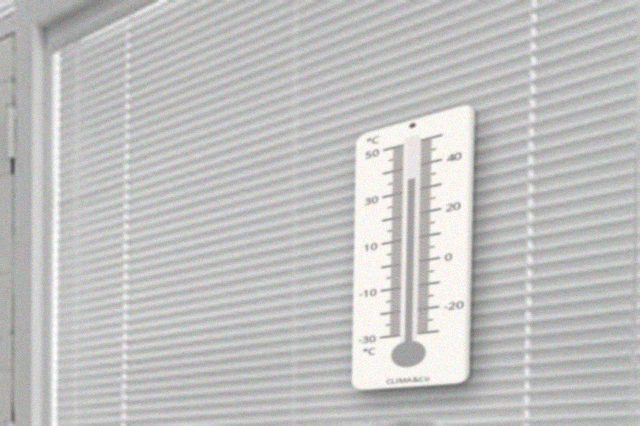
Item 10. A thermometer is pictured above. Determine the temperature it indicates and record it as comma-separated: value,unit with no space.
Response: 35,°C
